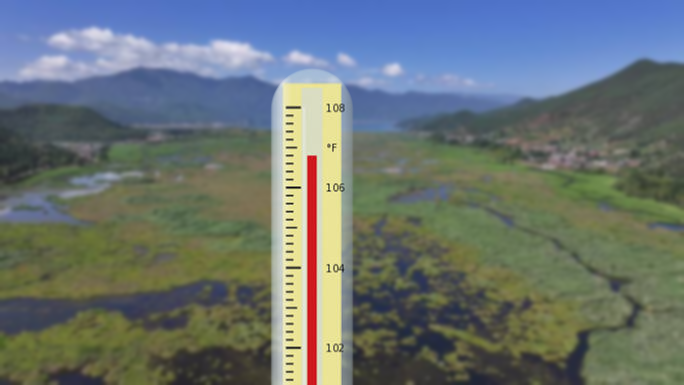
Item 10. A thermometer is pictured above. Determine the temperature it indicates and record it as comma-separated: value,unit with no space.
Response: 106.8,°F
